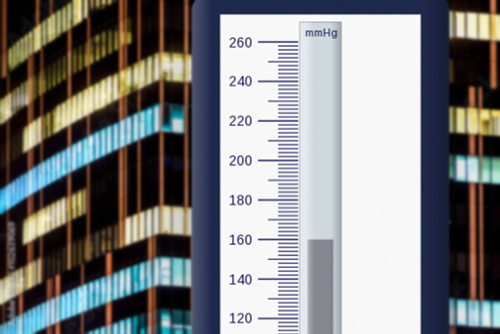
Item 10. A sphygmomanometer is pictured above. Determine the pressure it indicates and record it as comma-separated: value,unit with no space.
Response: 160,mmHg
